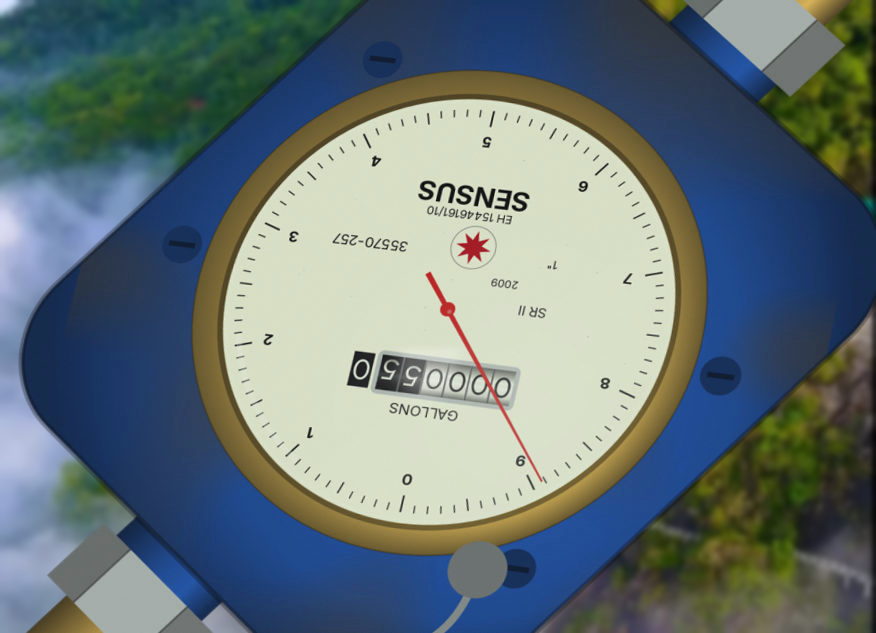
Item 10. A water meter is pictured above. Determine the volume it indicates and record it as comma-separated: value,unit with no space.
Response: 548.9,gal
